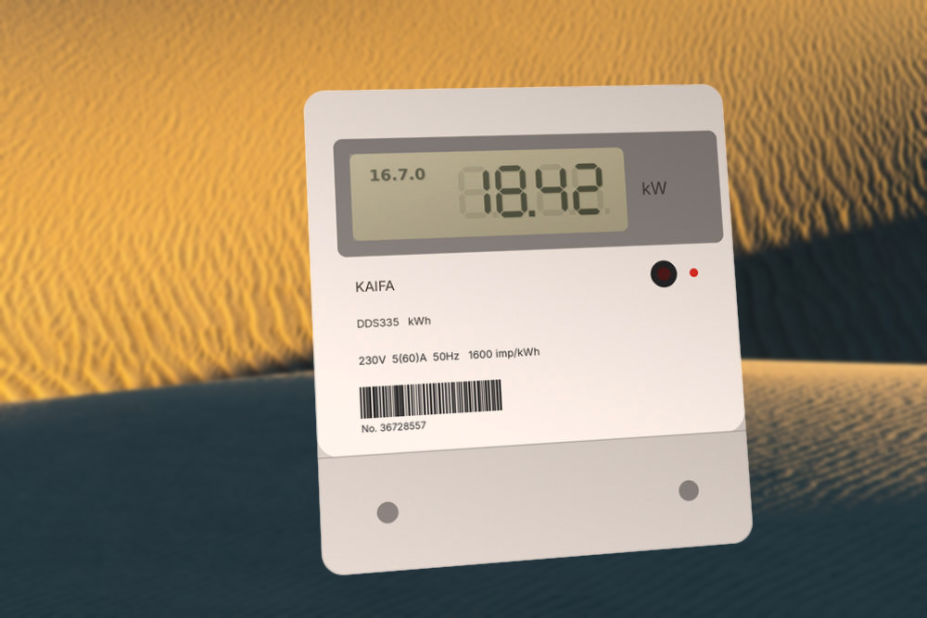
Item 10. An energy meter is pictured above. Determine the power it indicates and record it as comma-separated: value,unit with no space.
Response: 18.42,kW
